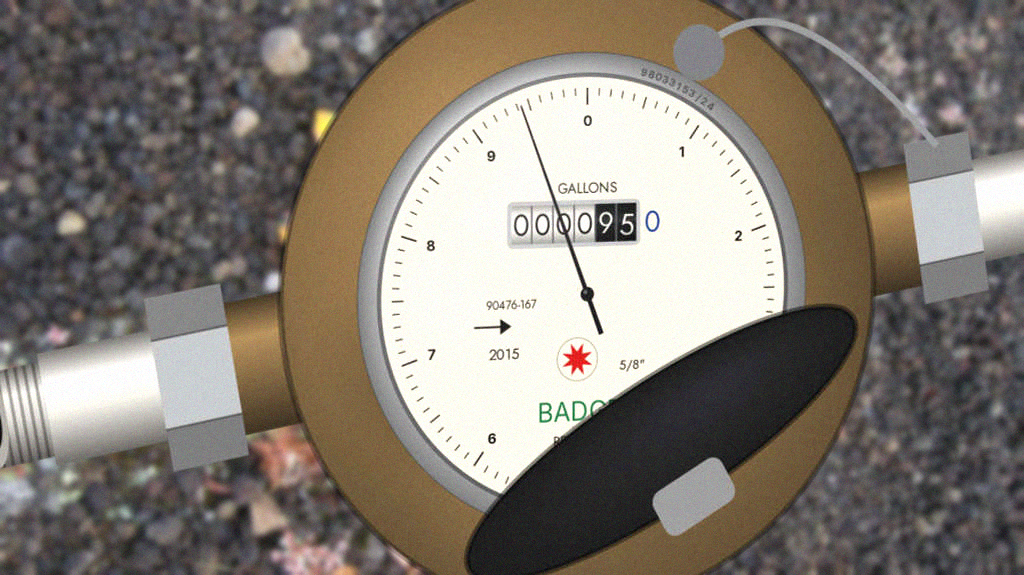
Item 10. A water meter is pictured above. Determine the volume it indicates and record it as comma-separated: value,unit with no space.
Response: 949.4,gal
